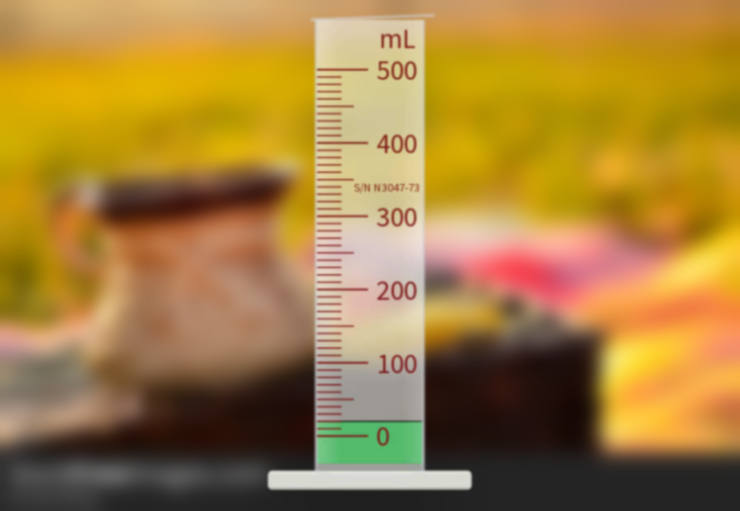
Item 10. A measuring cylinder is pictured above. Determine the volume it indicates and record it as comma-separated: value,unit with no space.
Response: 20,mL
